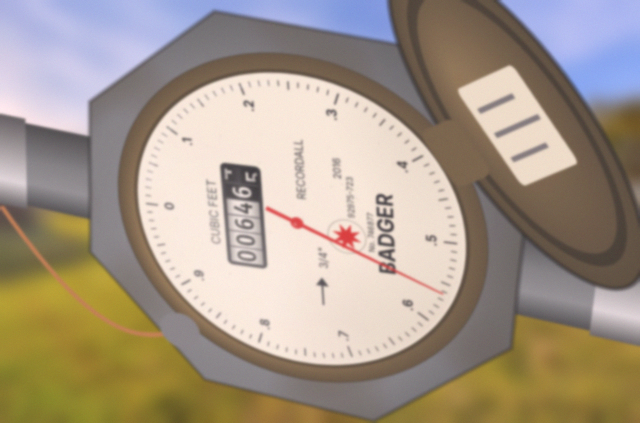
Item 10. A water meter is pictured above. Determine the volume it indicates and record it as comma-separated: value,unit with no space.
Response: 6464.56,ft³
